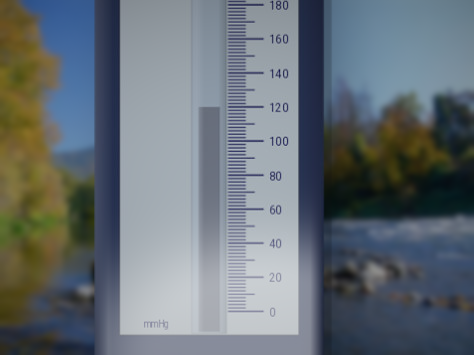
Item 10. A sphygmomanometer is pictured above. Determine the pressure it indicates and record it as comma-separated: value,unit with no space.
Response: 120,mmHg
